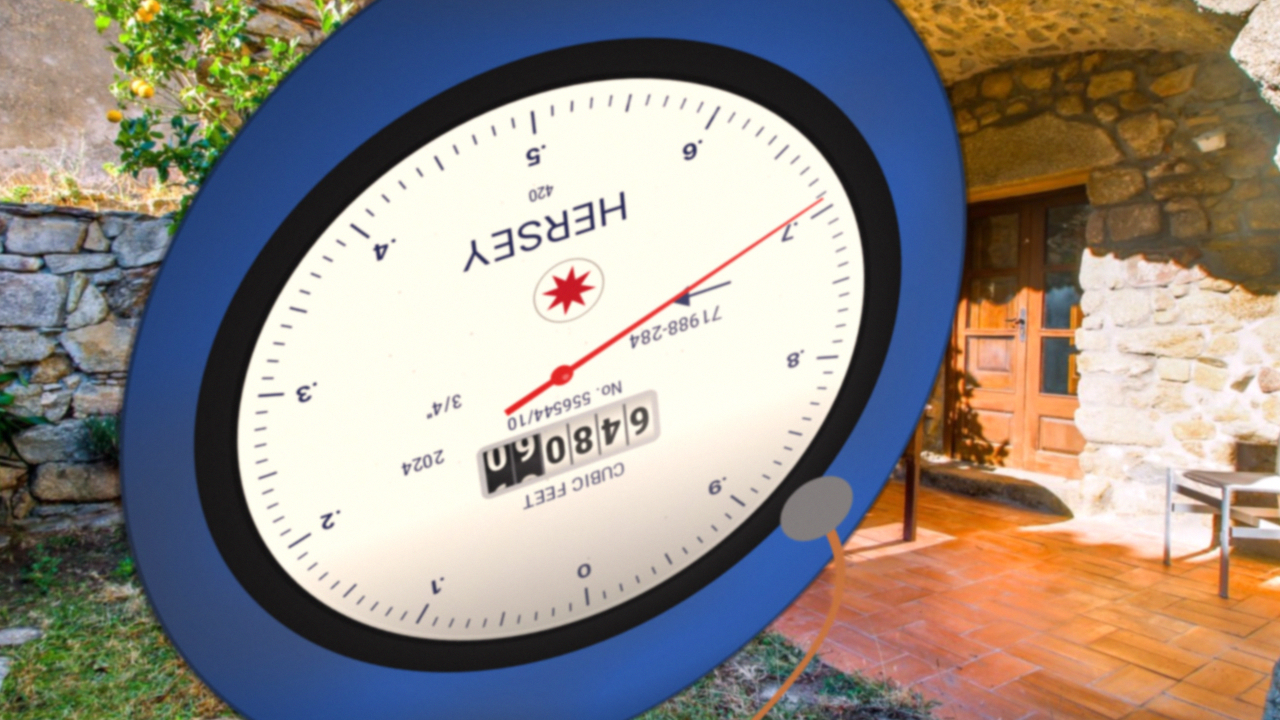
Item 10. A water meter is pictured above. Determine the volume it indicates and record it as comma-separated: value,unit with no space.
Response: 648059.69,ft³
